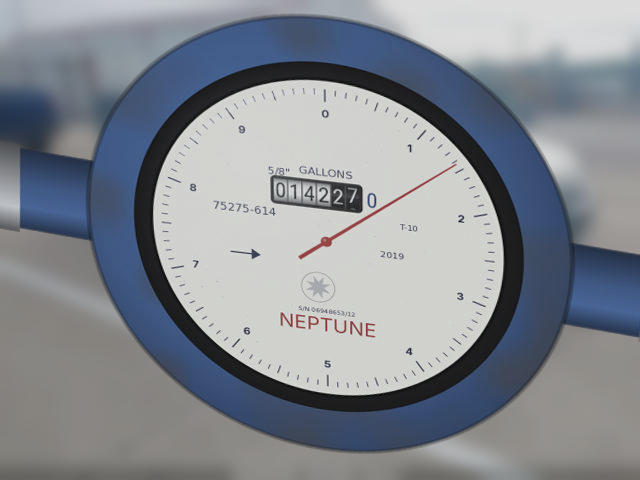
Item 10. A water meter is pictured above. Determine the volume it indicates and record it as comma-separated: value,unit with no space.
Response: 142271.4,gal
